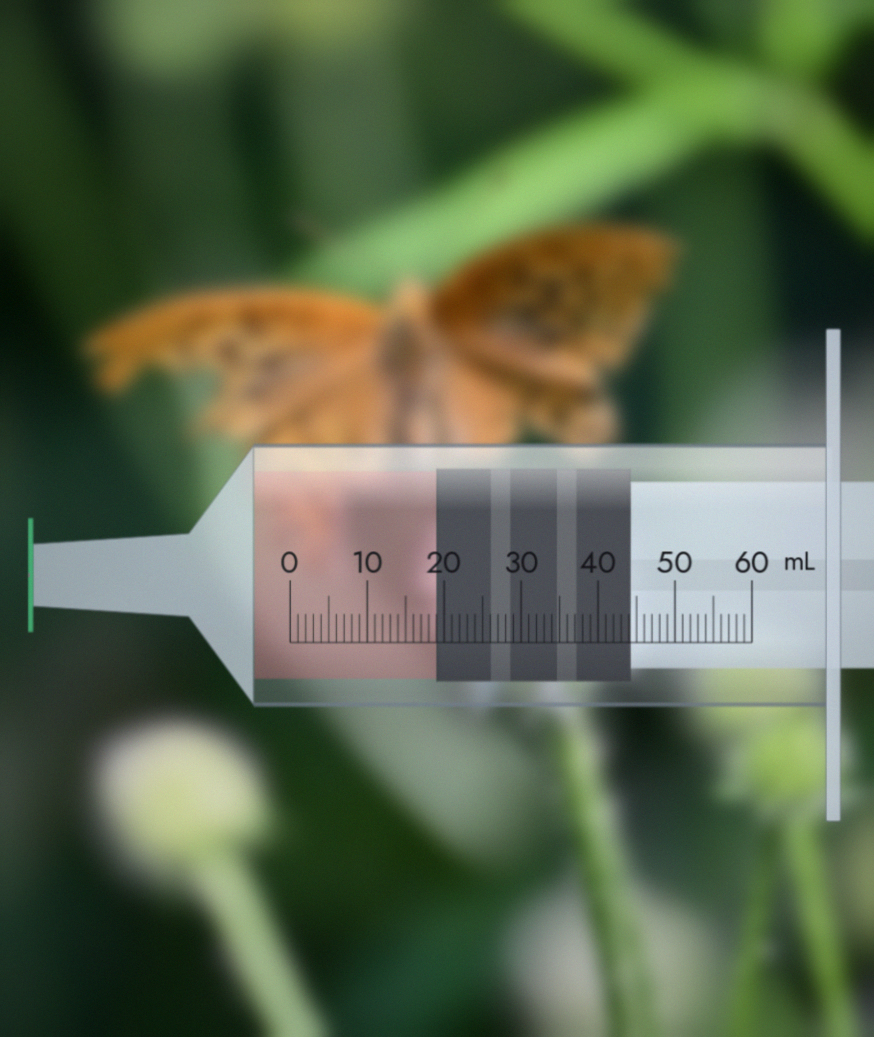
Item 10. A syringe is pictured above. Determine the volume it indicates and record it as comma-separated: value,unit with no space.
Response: 19,mL
